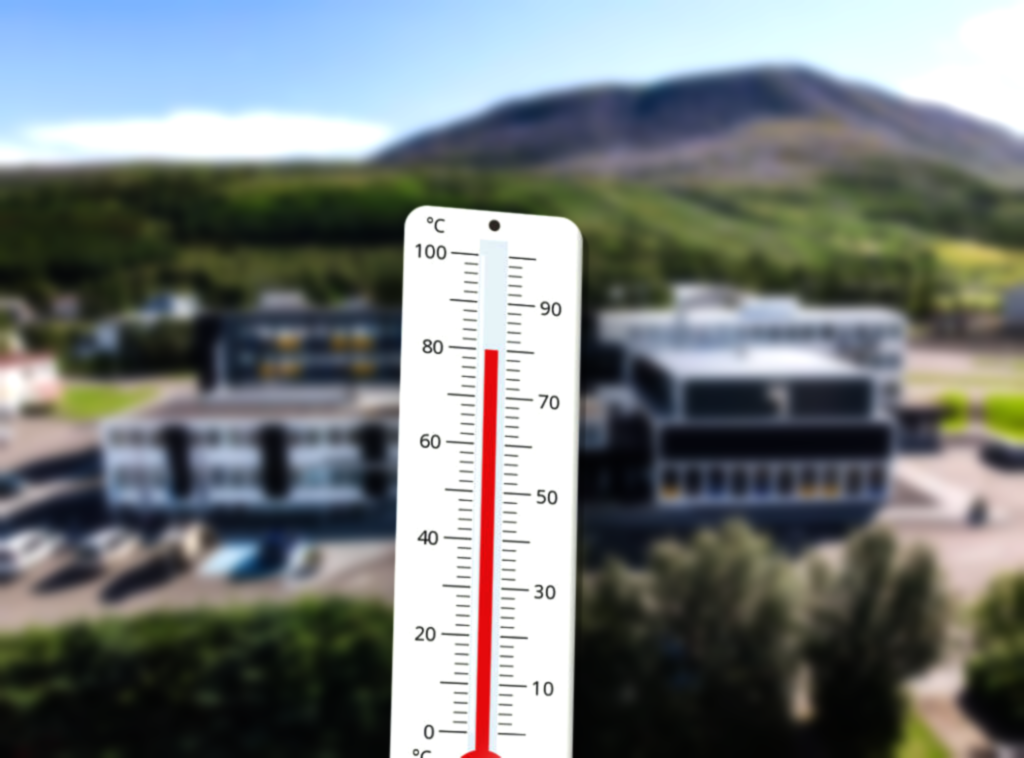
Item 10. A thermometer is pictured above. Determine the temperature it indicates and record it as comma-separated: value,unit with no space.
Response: 80,°C
